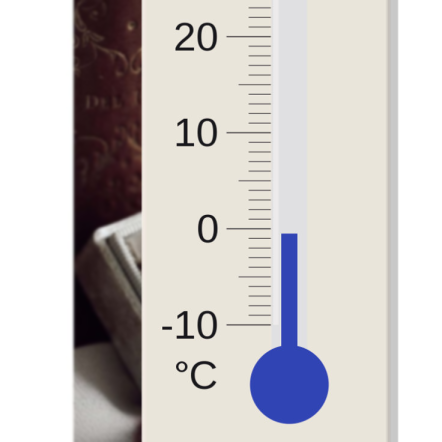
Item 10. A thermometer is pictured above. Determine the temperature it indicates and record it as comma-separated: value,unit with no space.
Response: -0.5,°C
